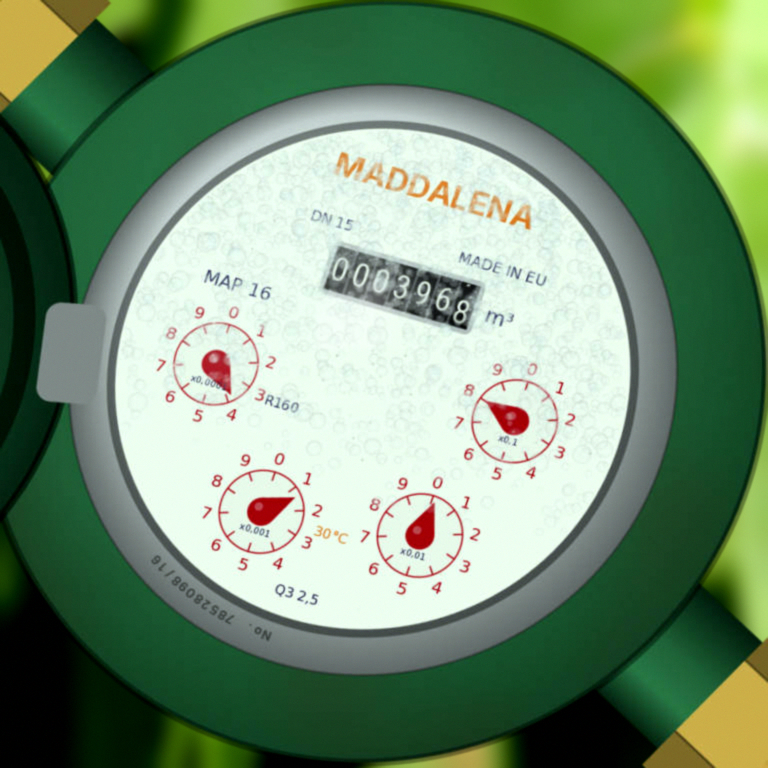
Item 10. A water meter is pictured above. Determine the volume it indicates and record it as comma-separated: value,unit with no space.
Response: 3967.8013,m³
